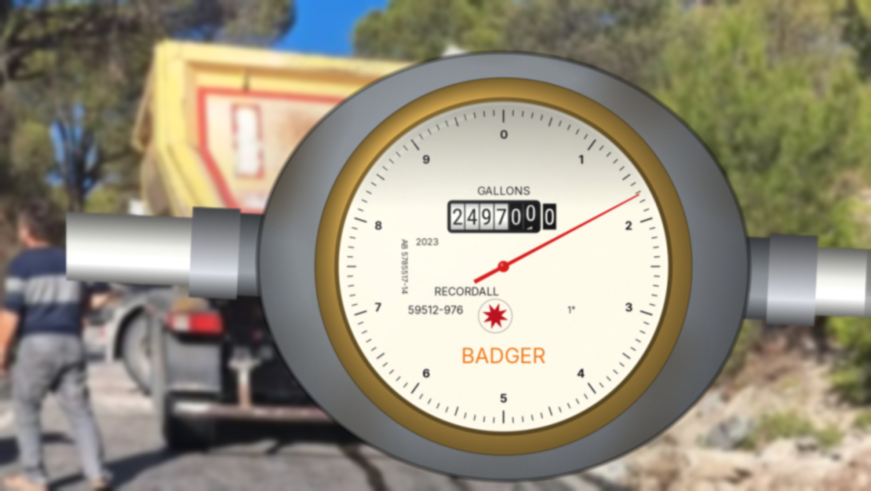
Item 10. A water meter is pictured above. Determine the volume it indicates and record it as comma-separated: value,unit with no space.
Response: 2497001.7,gal
